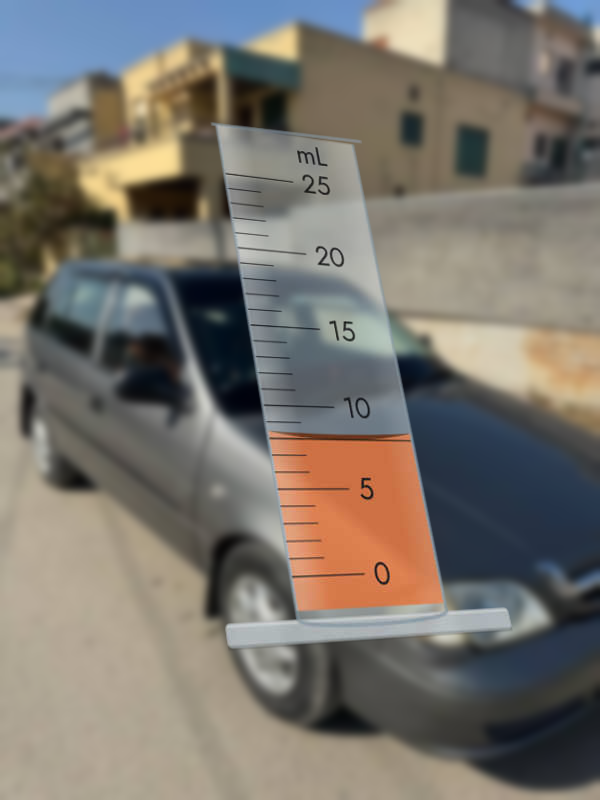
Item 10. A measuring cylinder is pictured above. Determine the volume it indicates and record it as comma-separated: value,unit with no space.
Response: 8,mL
